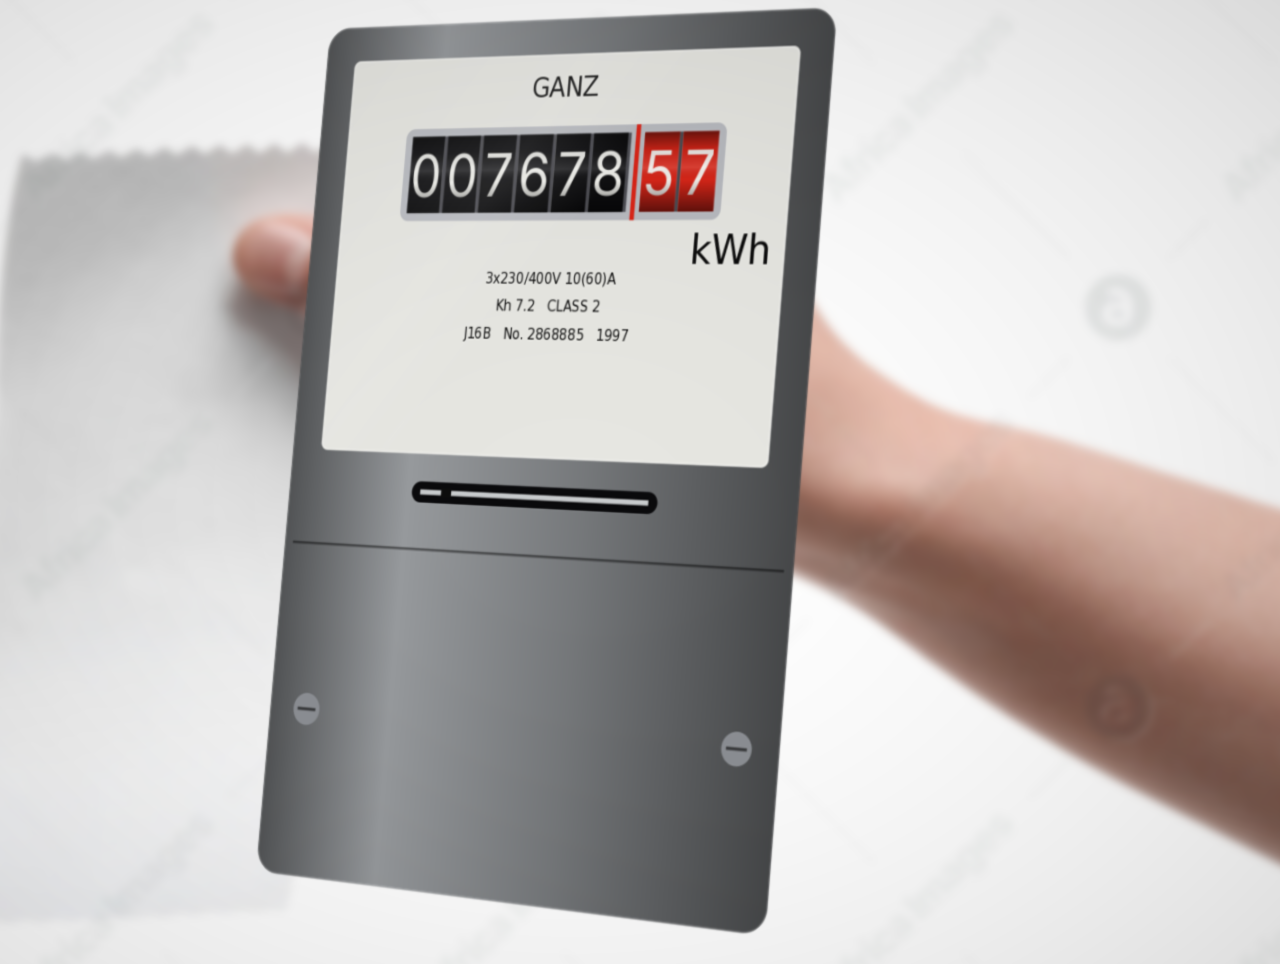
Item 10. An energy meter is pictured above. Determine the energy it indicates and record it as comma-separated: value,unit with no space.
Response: 7678.57,kWh
